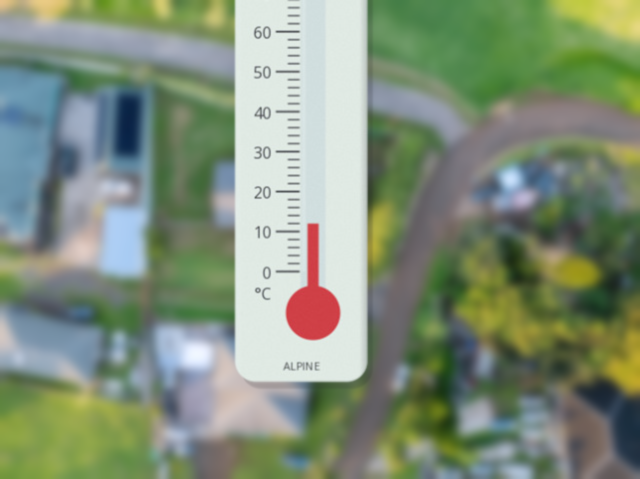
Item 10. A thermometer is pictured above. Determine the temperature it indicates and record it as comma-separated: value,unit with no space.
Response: 12,°C
